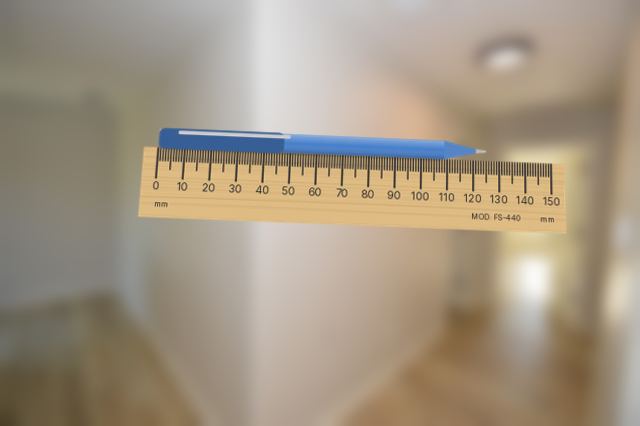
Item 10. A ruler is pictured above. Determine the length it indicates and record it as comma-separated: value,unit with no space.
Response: 125,mm
